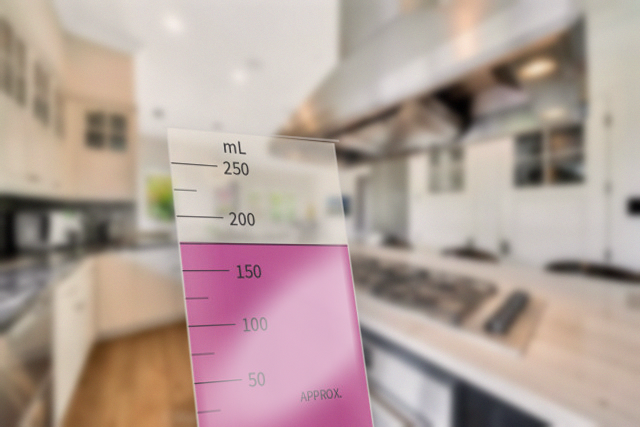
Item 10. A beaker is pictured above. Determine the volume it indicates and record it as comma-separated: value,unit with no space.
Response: 175,mL
